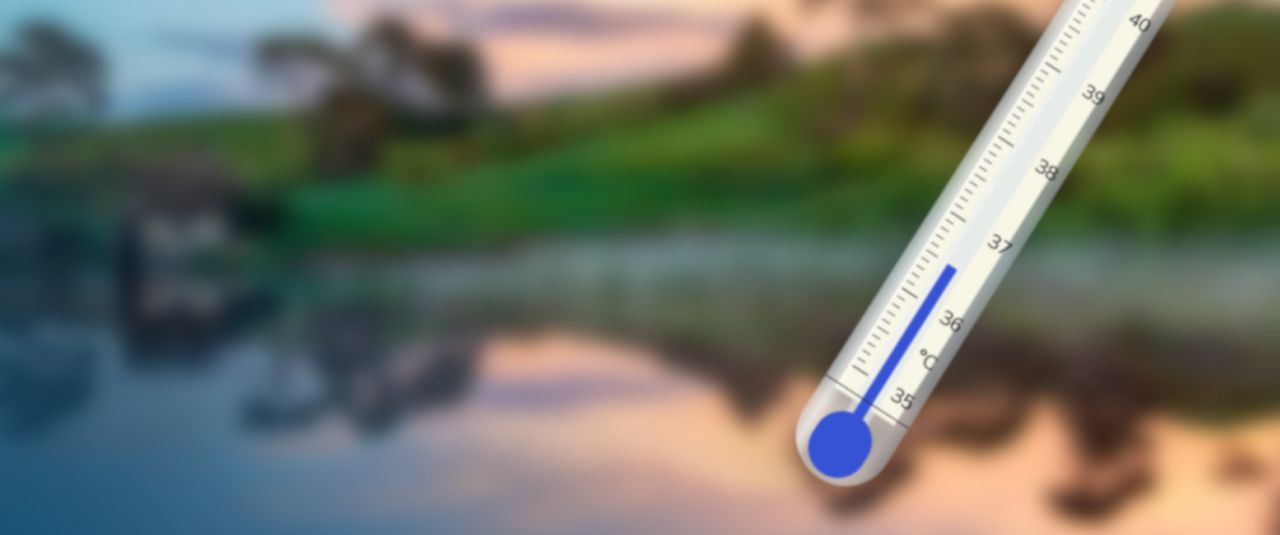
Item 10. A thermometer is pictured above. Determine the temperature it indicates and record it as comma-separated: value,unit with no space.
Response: 36.5,°C
